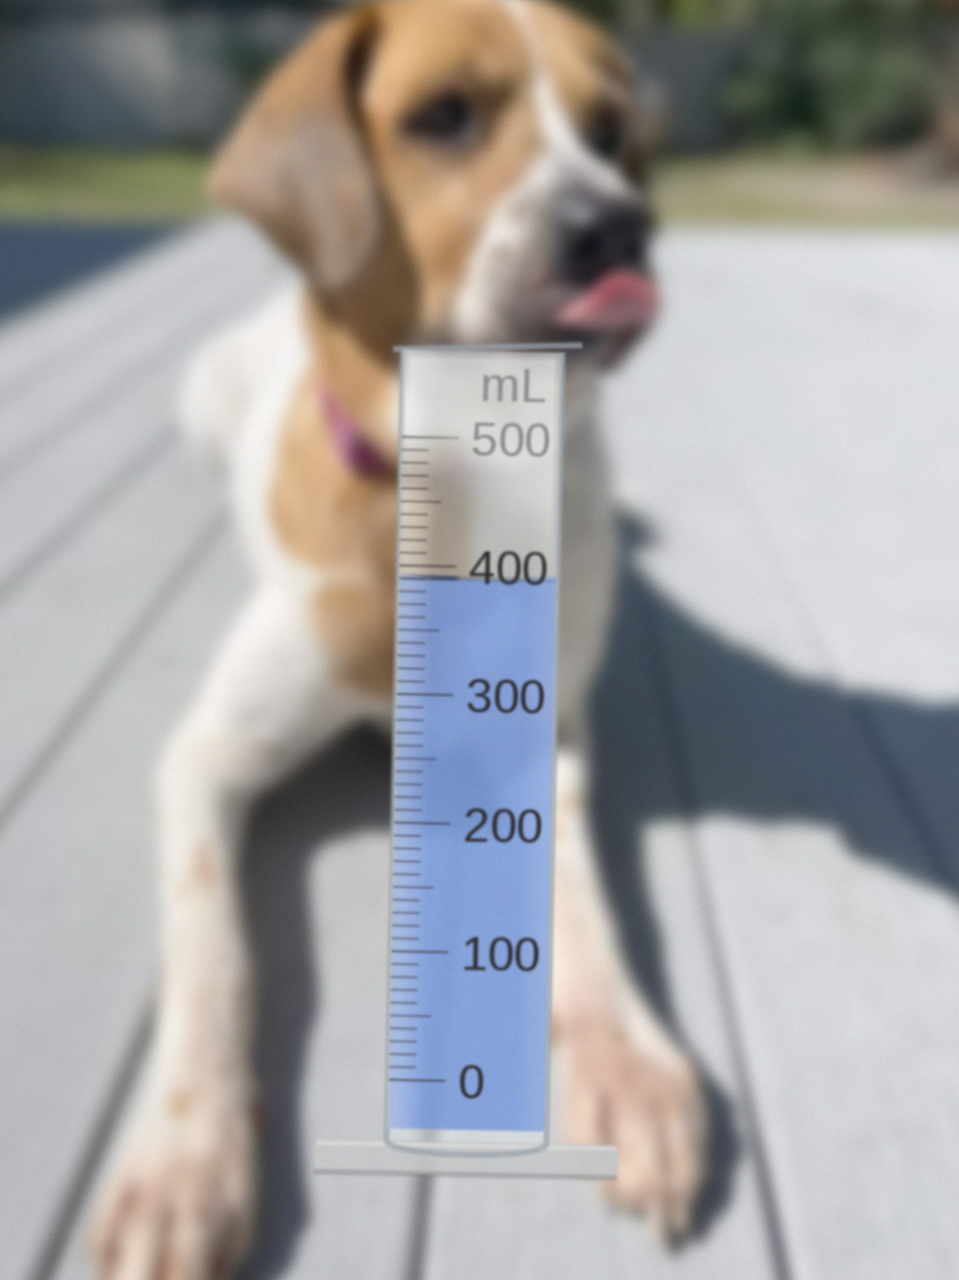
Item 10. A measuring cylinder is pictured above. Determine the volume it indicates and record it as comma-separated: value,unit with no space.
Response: 390,mL
